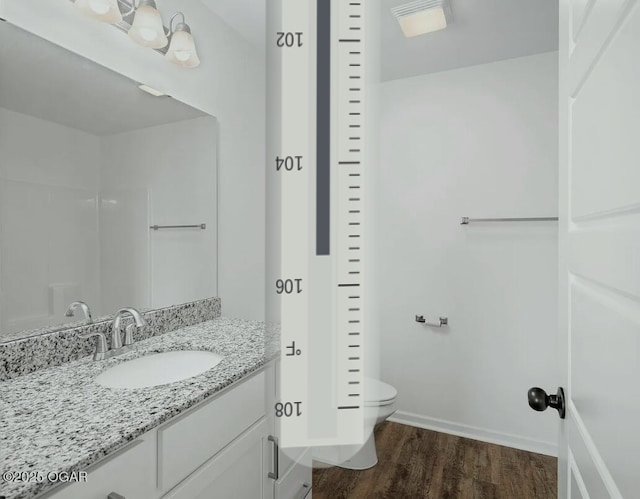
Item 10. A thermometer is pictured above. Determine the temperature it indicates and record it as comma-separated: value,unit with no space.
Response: 105.5,°F
